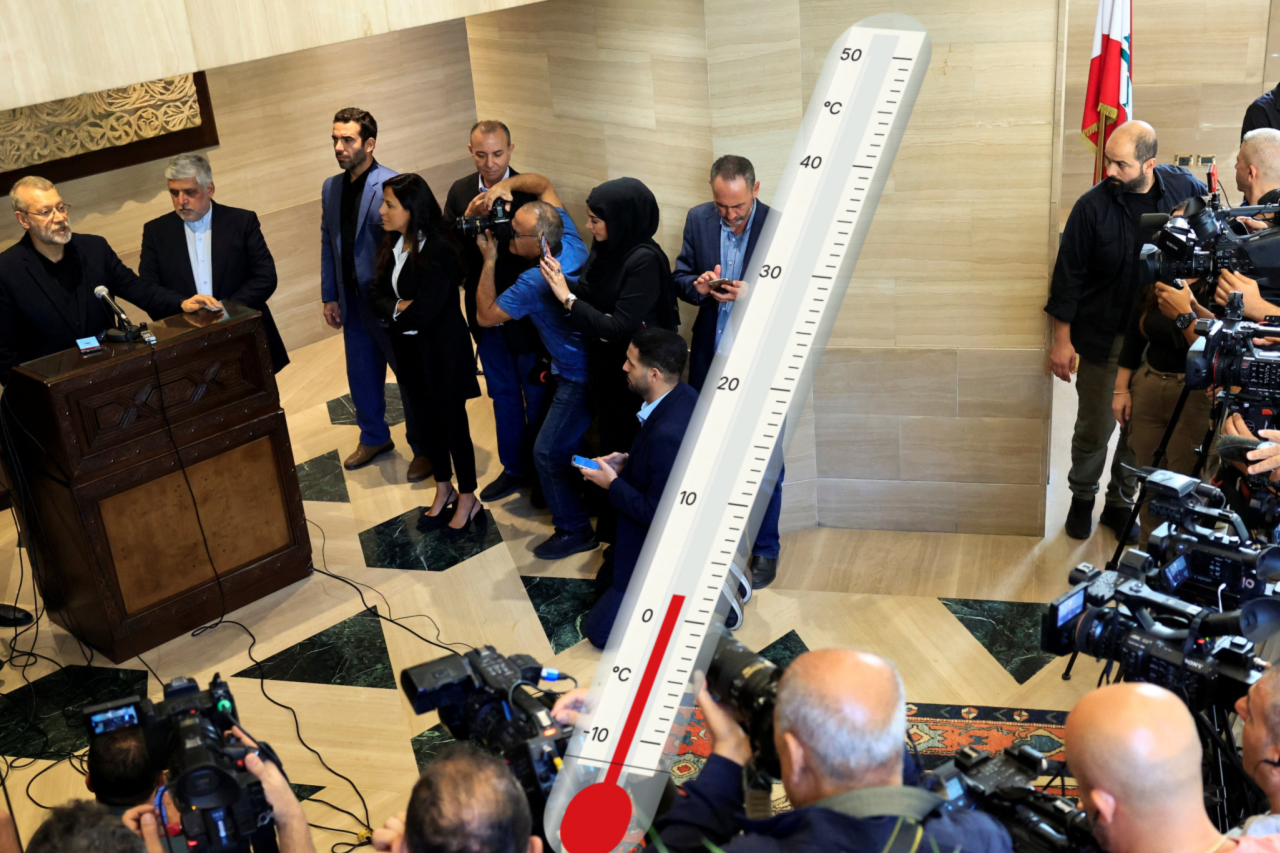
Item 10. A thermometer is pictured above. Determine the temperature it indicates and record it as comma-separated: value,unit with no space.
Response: 2,°C
